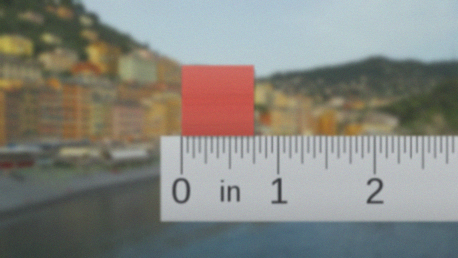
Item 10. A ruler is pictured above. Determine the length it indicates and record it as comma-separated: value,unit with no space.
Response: 0.75,in
